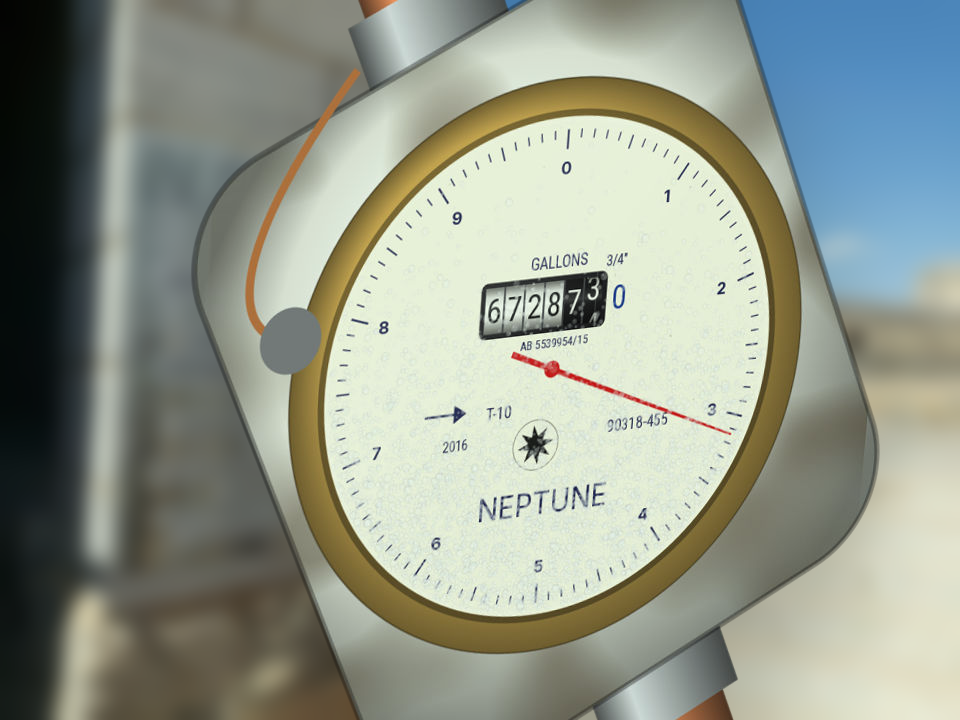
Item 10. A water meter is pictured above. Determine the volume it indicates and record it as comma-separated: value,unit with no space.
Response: 6728733.1,gal
